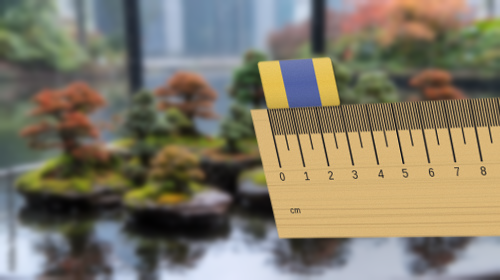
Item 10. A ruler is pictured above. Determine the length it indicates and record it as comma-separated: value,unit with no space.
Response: 3,cm
